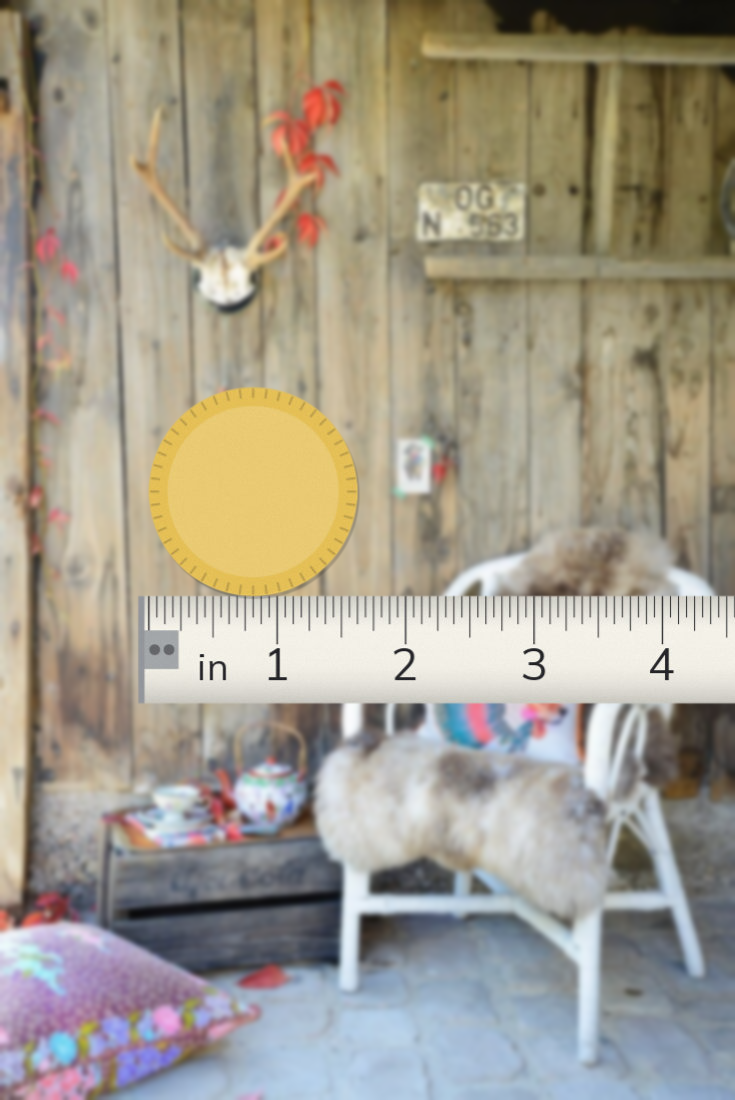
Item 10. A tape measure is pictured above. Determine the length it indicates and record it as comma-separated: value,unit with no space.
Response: 1.625,in
